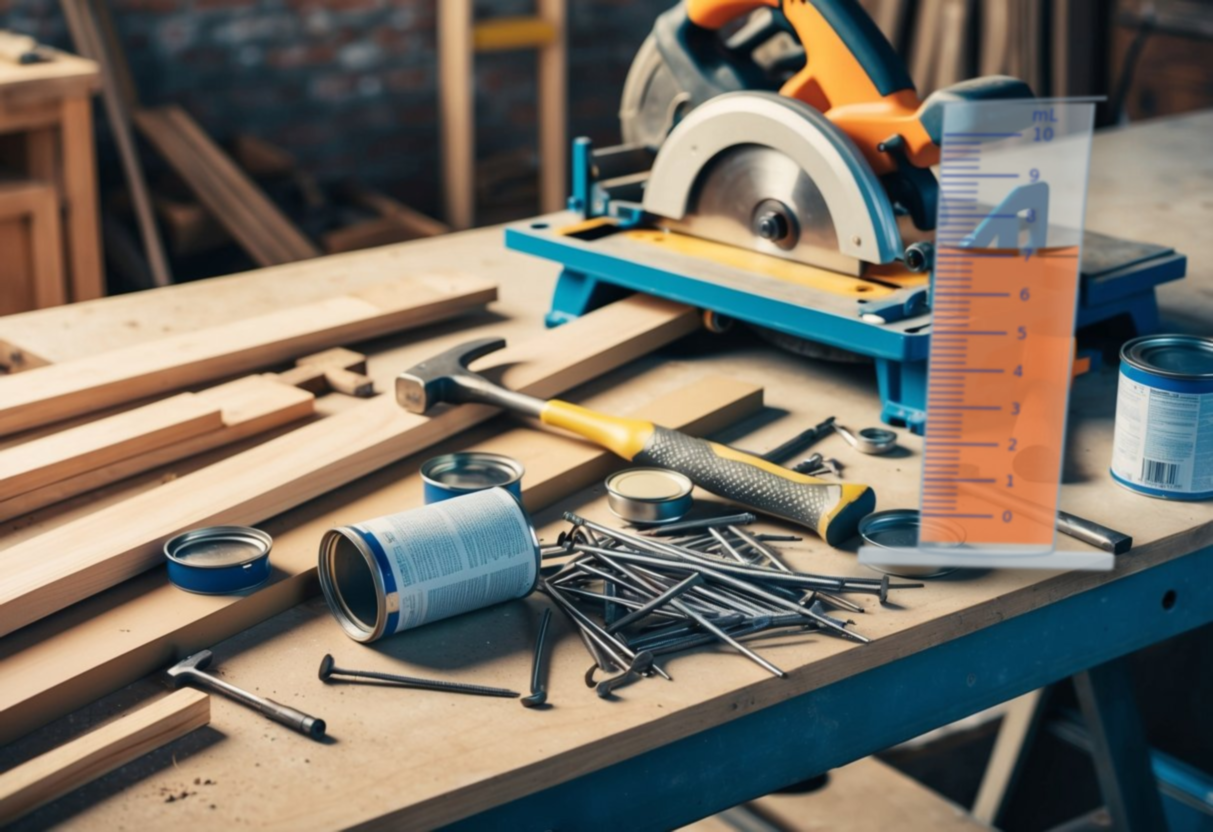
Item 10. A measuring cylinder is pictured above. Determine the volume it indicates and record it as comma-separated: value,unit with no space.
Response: 7,mL
